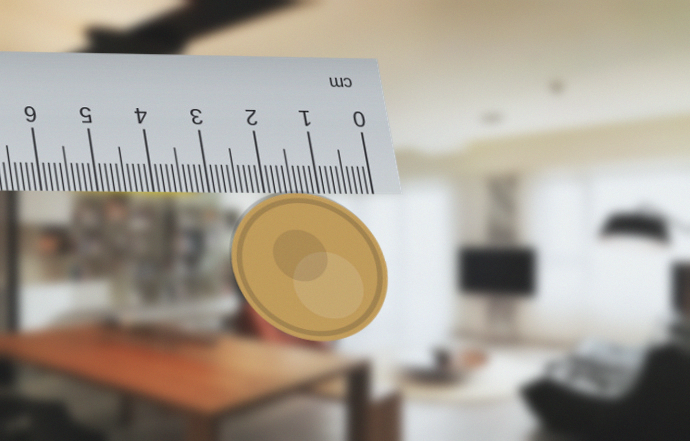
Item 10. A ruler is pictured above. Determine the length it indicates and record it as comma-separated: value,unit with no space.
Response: 2.8,cm
